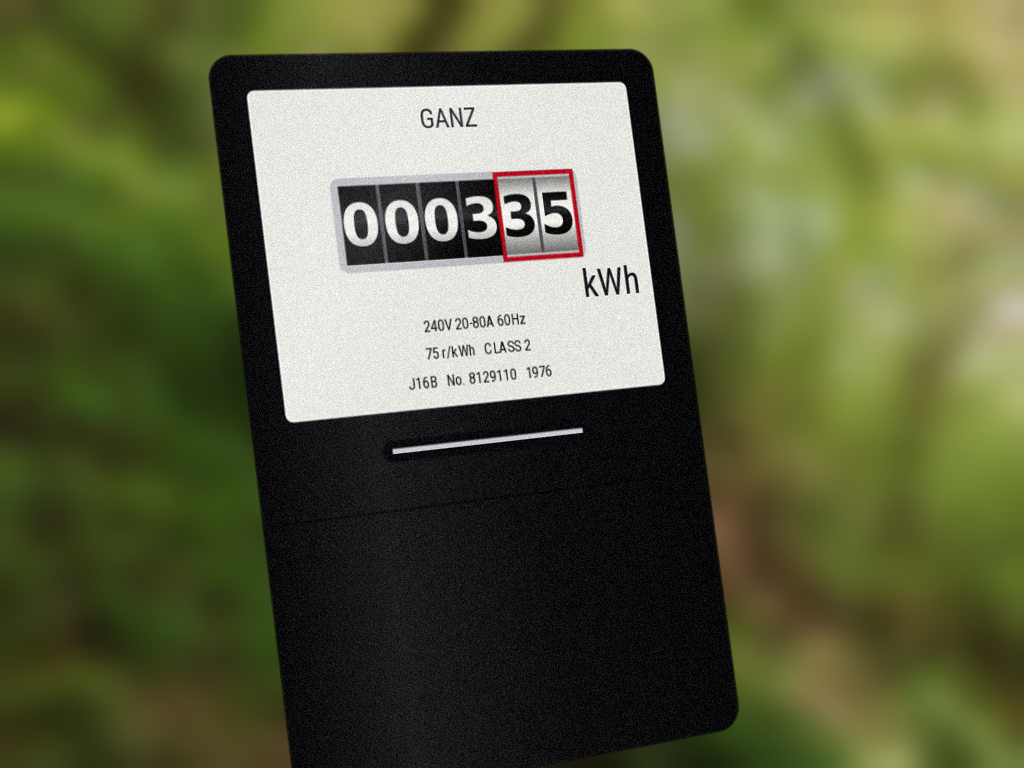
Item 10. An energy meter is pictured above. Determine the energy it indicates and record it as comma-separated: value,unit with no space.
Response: 3.35,kWh
